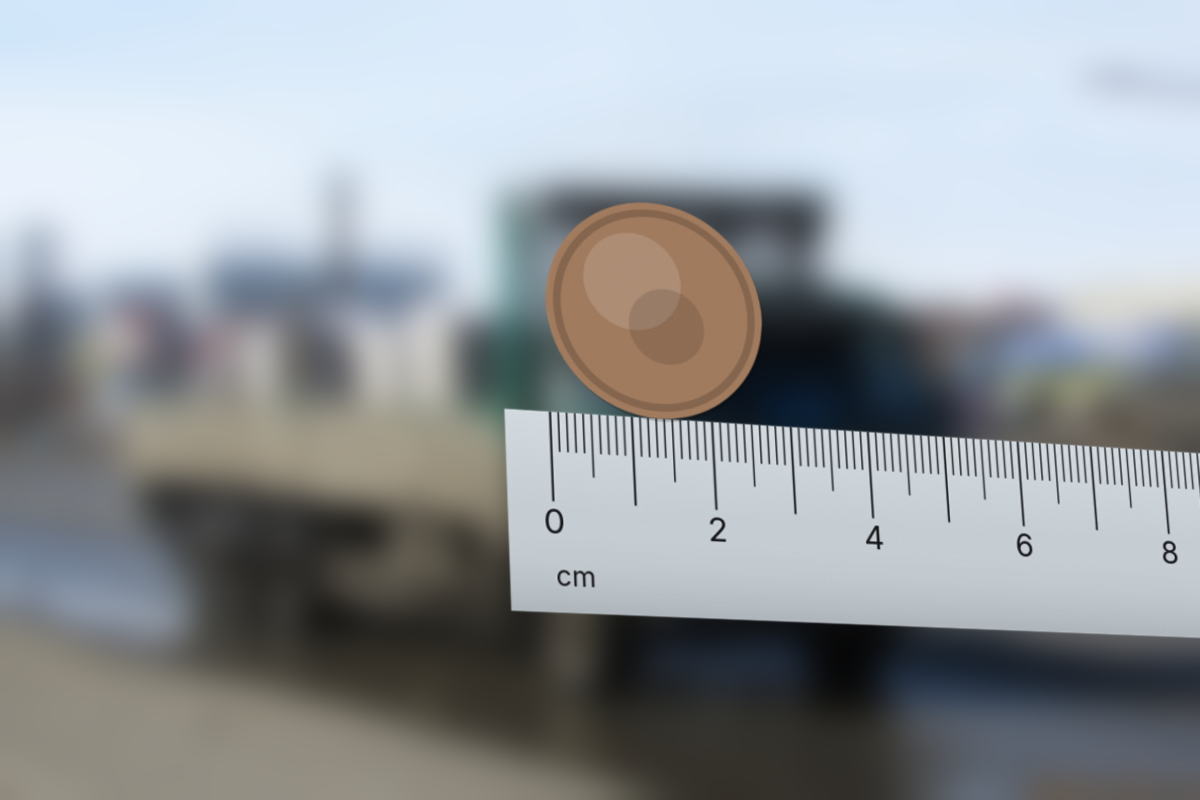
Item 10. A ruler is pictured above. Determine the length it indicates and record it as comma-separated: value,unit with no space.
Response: 2.7,cm
